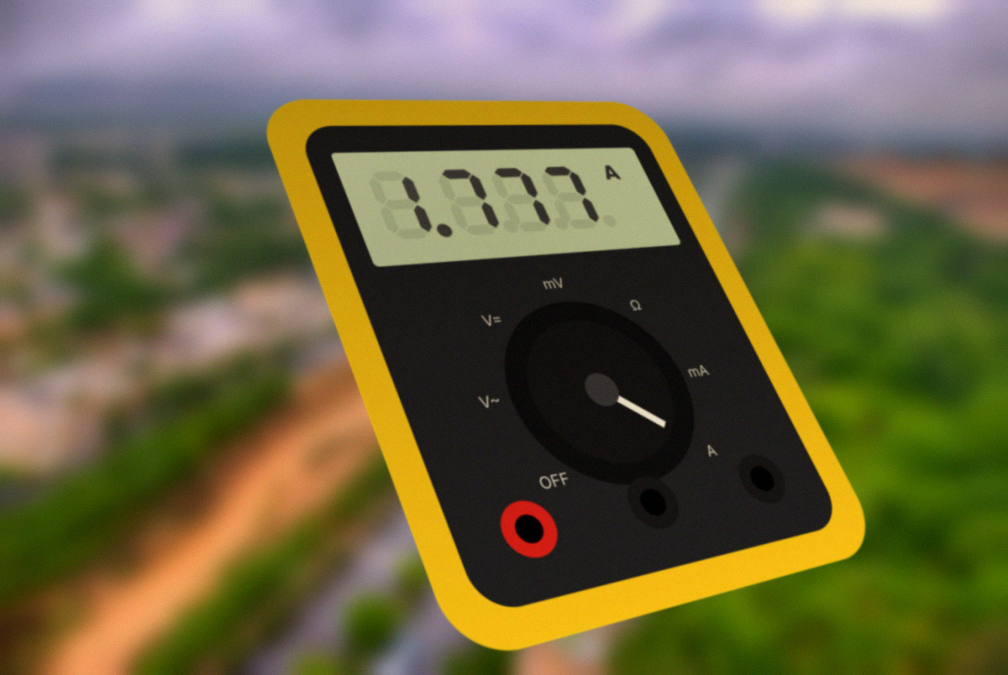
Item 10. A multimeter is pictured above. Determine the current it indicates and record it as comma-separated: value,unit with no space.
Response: 1.777,A
